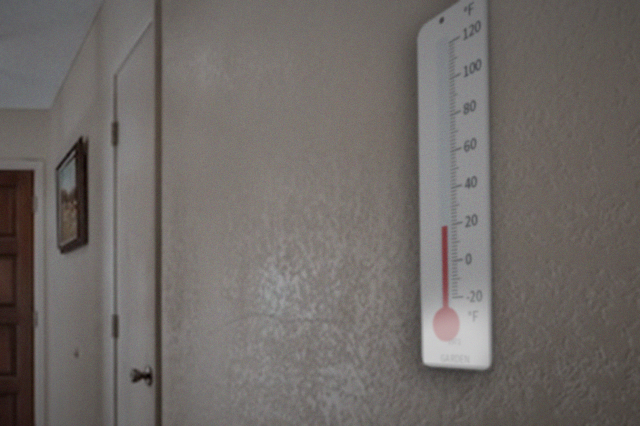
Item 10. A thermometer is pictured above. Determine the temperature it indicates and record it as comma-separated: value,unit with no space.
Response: 20,°F
